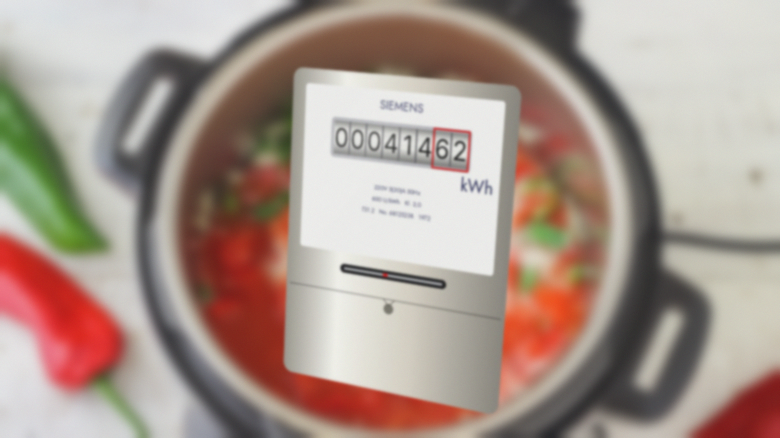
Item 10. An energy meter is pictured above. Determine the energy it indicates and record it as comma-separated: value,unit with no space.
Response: 414.62,kWh
